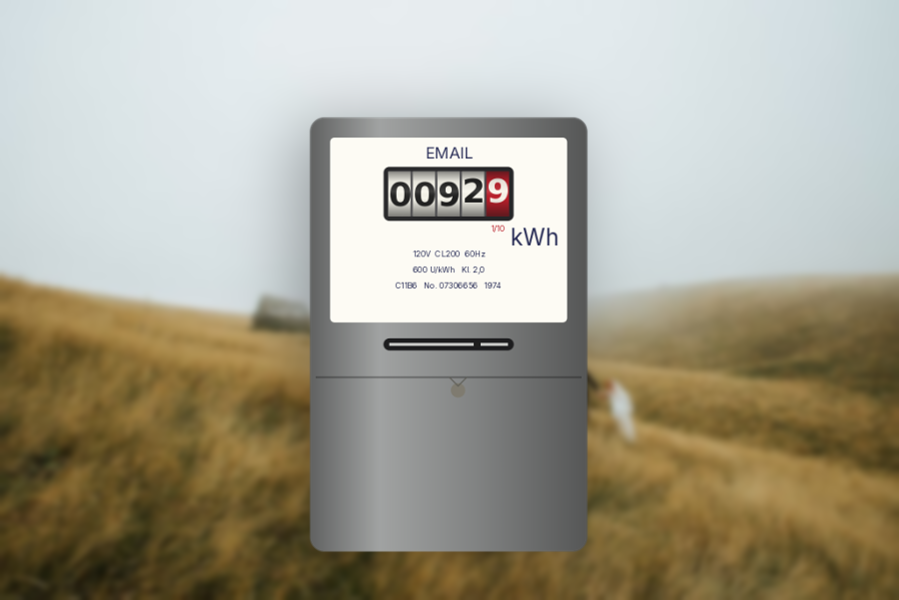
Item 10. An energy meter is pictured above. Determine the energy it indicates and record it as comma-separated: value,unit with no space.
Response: 92.9,kWh
